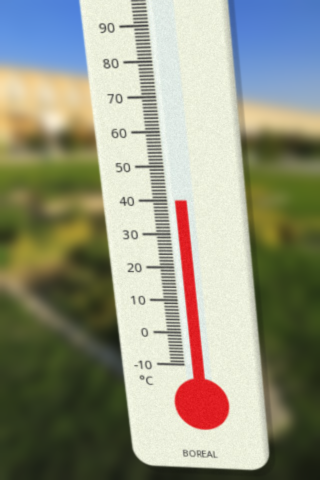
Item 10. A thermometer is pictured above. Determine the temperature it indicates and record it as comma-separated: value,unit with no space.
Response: 40,°C
